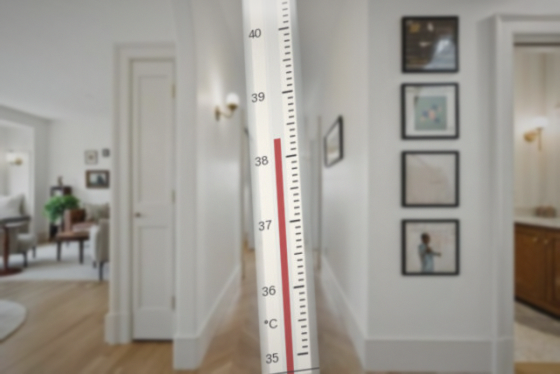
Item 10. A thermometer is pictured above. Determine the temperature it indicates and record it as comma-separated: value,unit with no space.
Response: 38.3,°C
